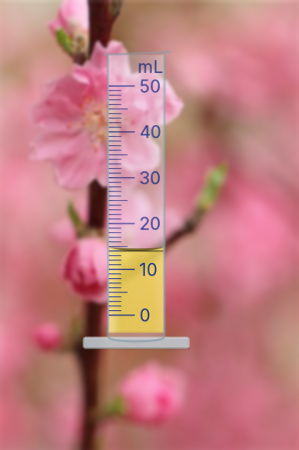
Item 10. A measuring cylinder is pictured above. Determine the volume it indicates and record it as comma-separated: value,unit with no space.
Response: 14,mL
